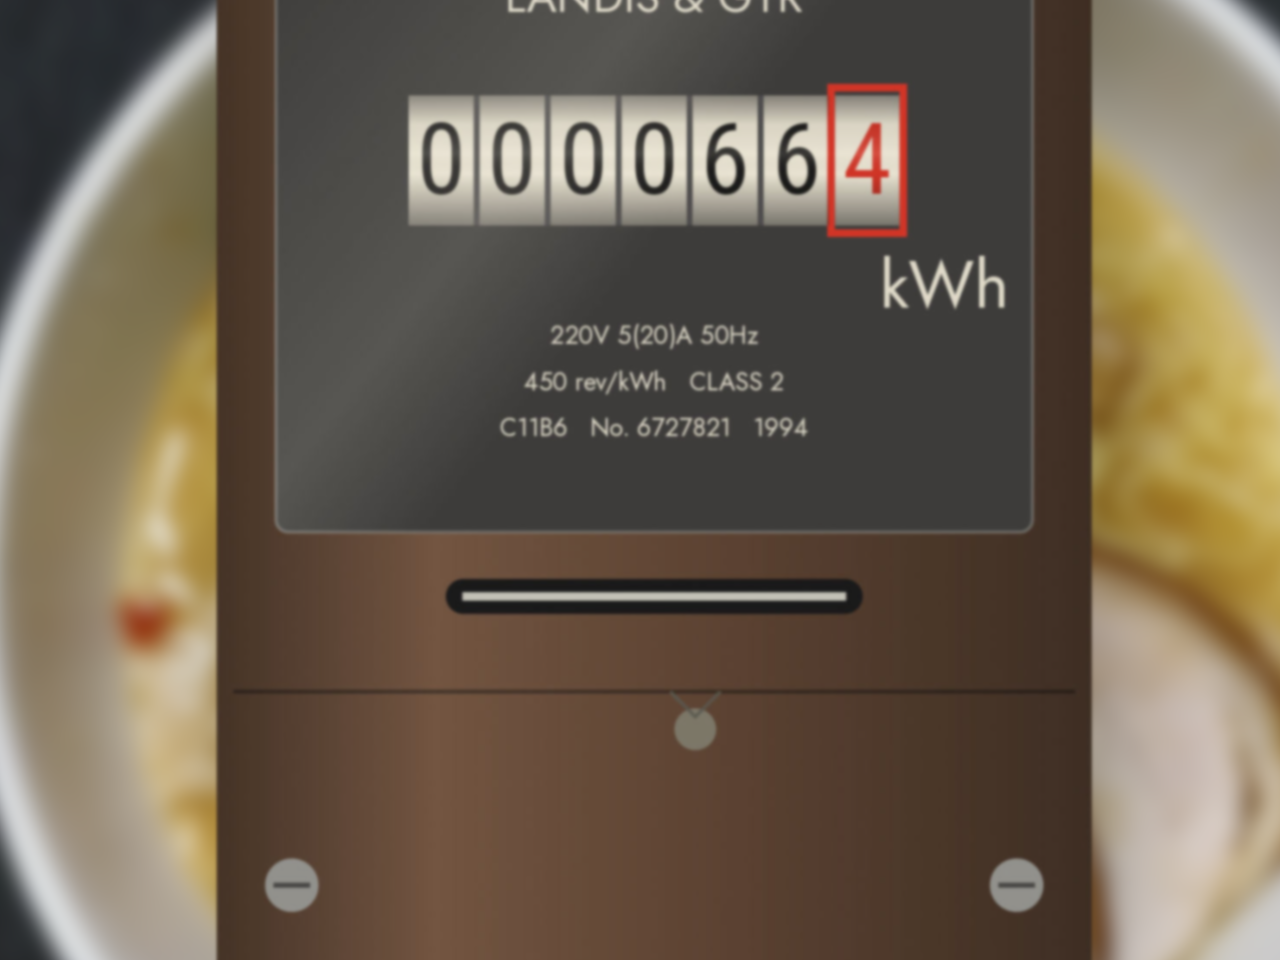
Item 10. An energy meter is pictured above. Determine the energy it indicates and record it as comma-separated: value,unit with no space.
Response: 66.4,kWh
